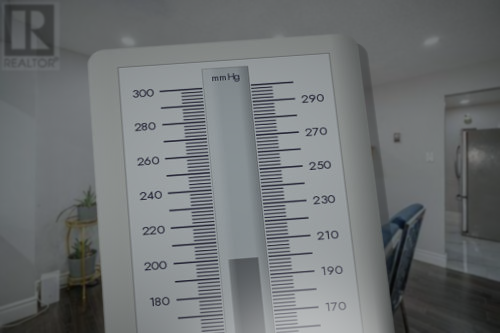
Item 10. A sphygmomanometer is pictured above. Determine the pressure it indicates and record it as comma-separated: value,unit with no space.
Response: 200,mmHg
